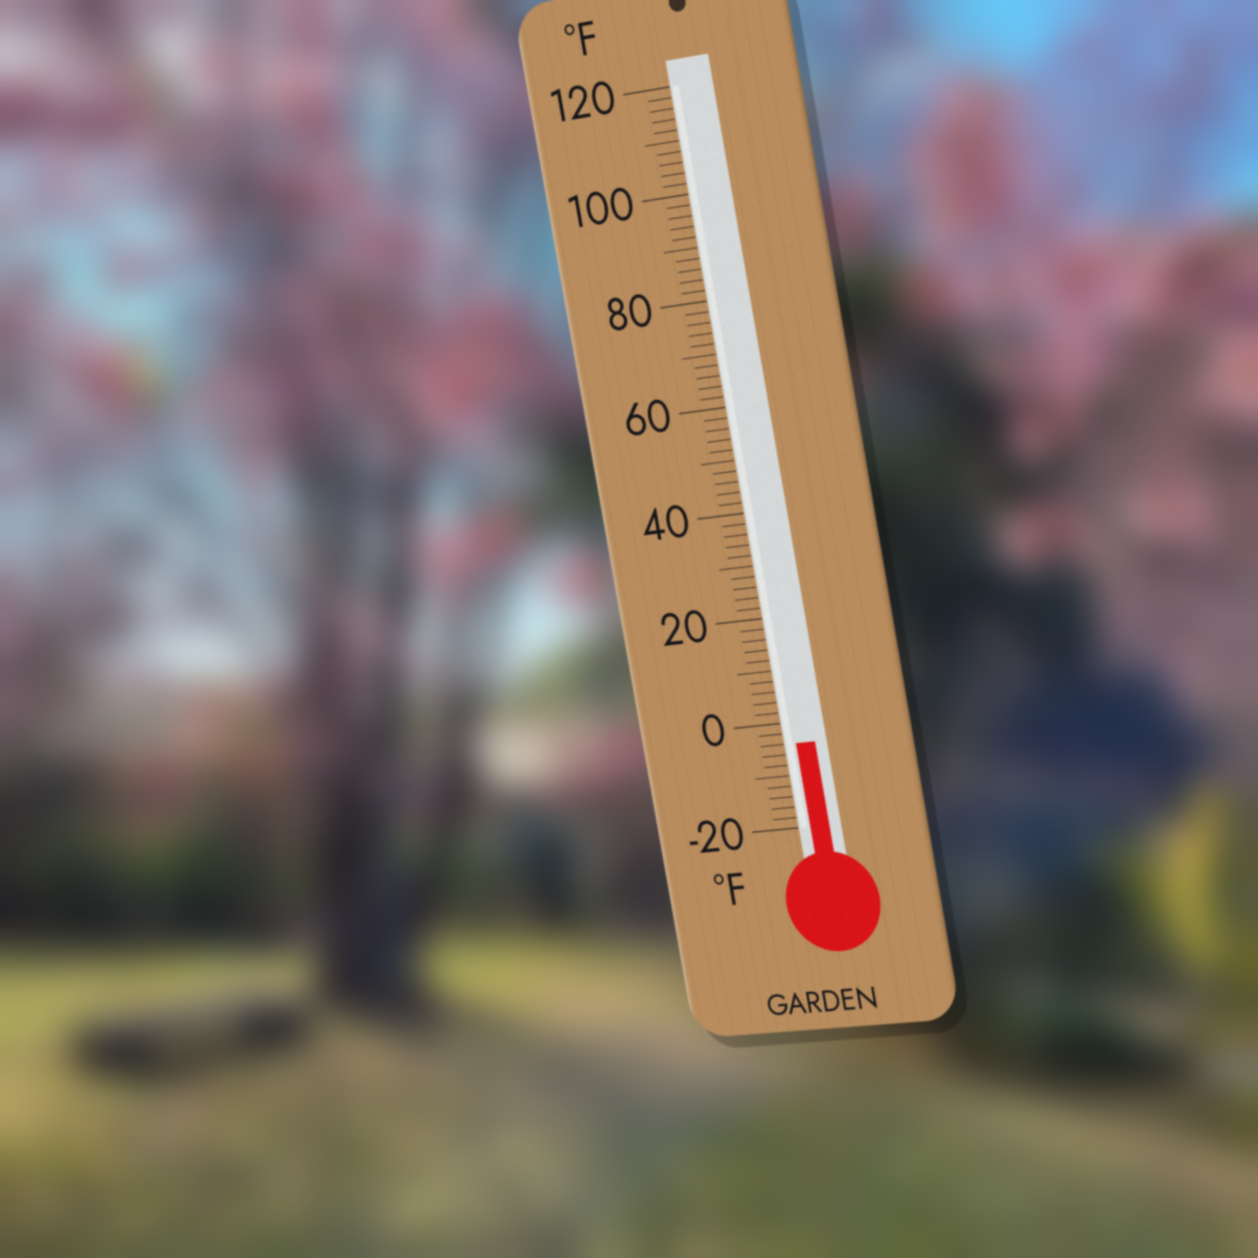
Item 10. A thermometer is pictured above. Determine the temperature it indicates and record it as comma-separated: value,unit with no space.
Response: -4,°F
